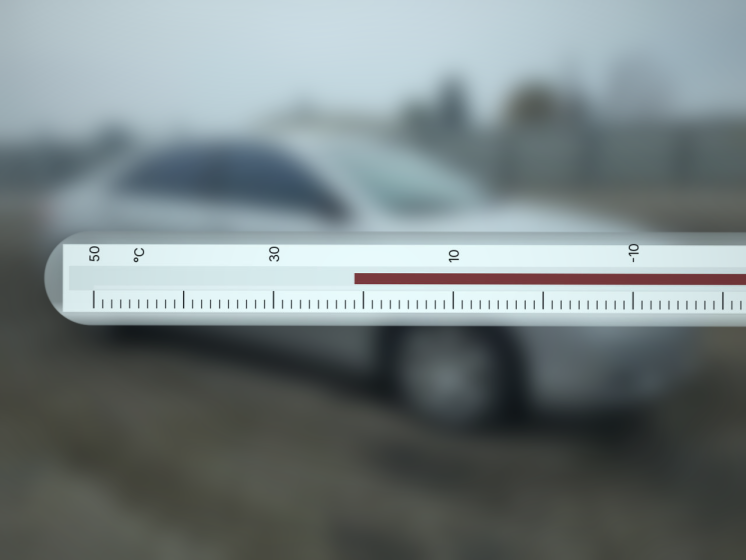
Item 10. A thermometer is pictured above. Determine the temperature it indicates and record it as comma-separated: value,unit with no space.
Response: 21,°C
